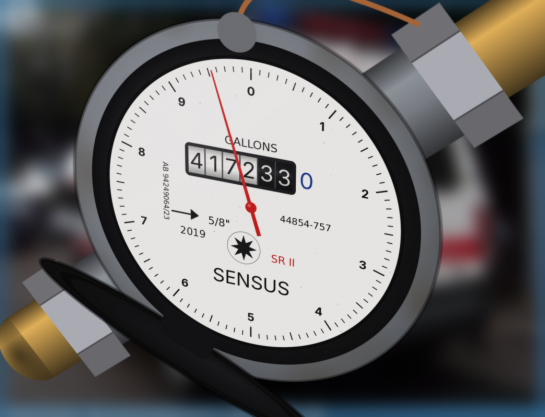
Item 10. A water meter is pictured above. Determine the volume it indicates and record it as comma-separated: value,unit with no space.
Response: 4172329.5,gal
